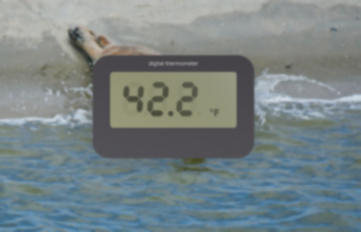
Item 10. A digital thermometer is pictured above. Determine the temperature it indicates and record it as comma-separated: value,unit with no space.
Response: 42.2,°F
